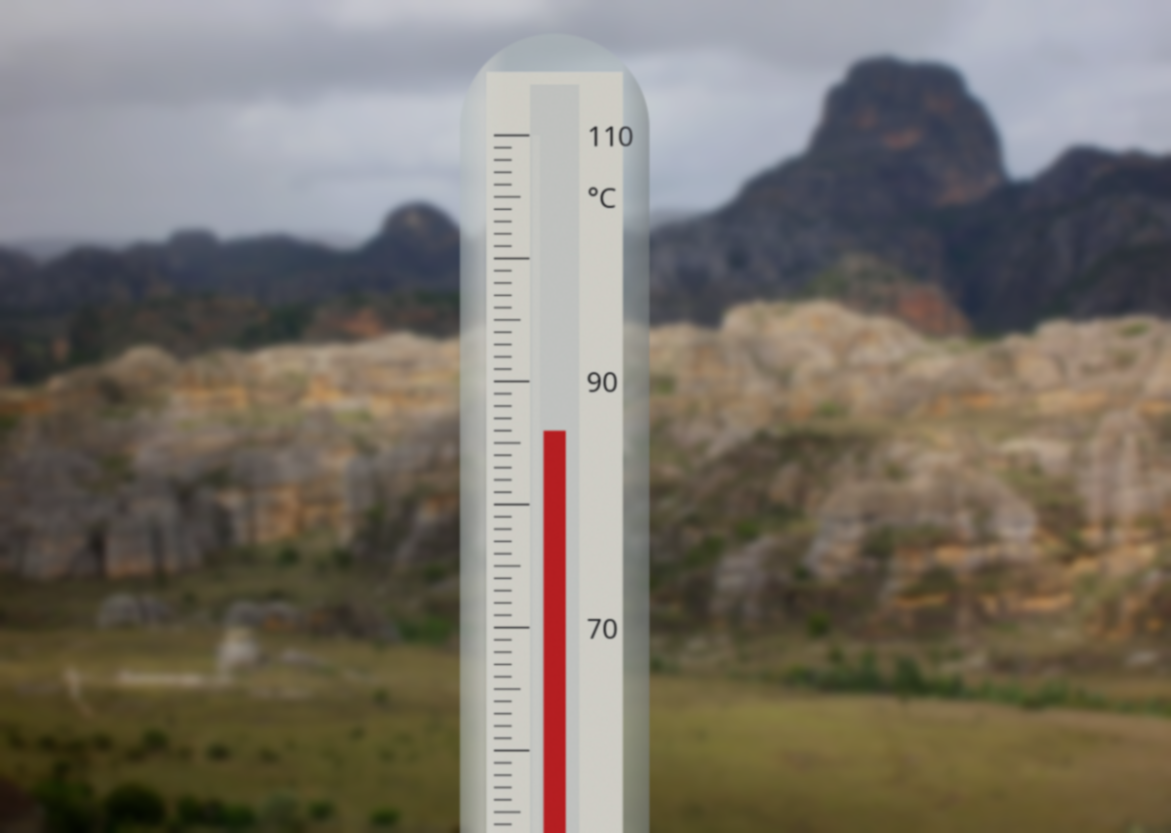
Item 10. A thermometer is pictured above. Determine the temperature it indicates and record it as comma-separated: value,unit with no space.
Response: 86,°C
